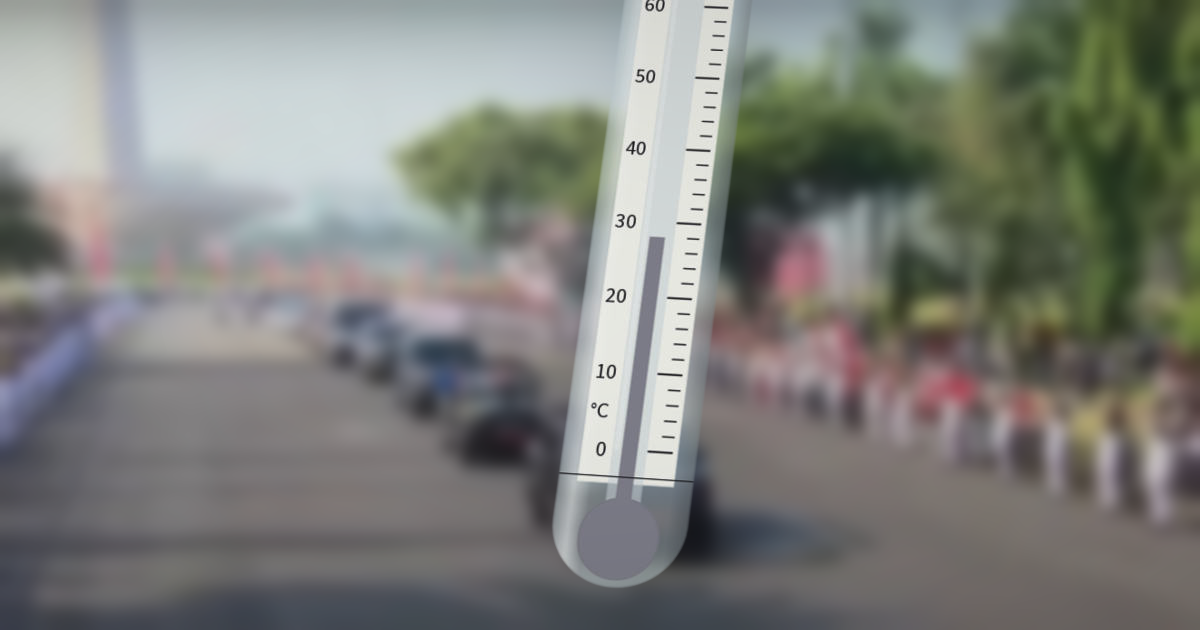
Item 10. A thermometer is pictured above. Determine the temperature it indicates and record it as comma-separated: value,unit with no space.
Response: 28,°C
